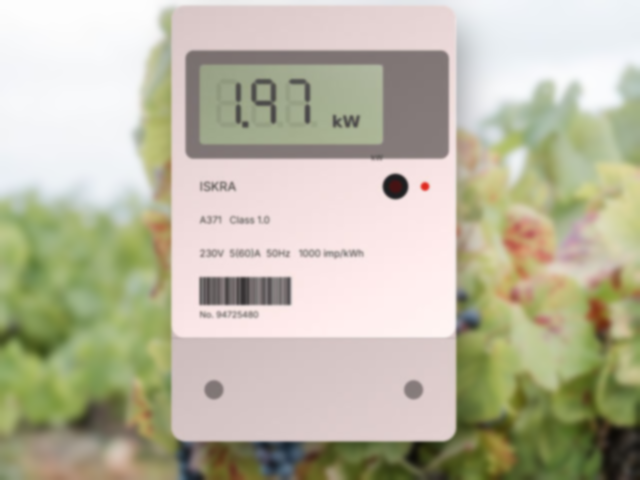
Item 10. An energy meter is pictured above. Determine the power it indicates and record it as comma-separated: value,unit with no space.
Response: 1.97,kW
